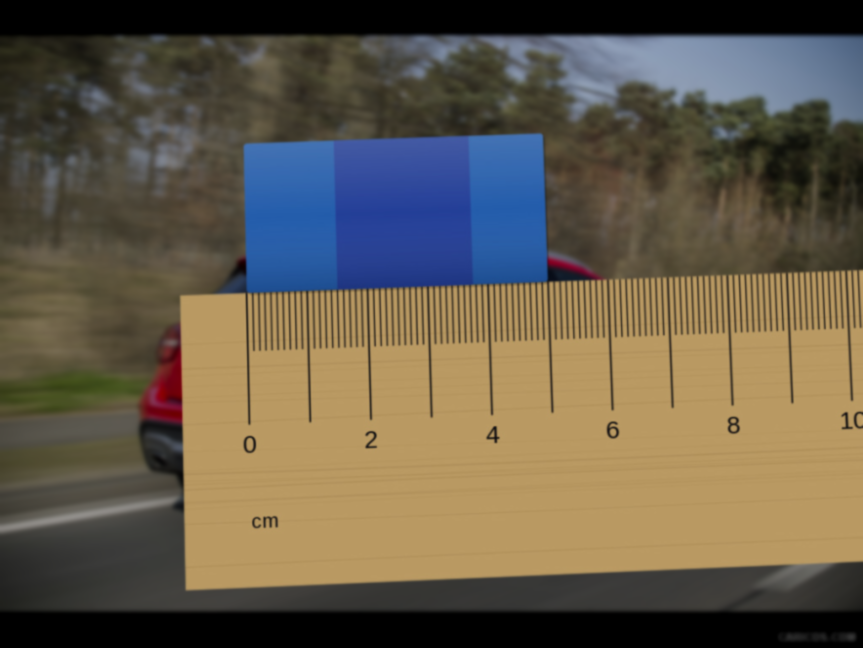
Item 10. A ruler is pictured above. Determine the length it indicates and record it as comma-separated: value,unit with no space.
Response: 5,cm
